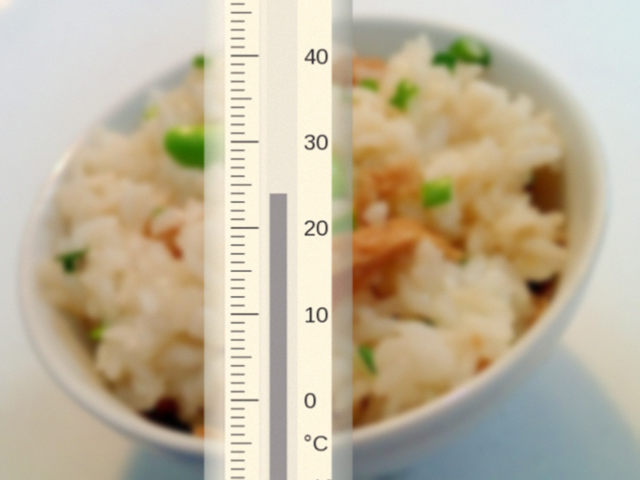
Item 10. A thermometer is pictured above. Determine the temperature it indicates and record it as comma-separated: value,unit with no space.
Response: 24,°C
